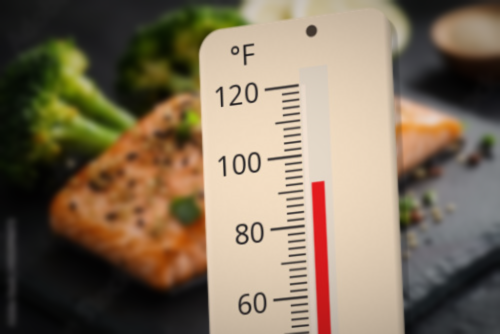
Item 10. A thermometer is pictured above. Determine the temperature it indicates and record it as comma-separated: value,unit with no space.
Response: 92,°F
